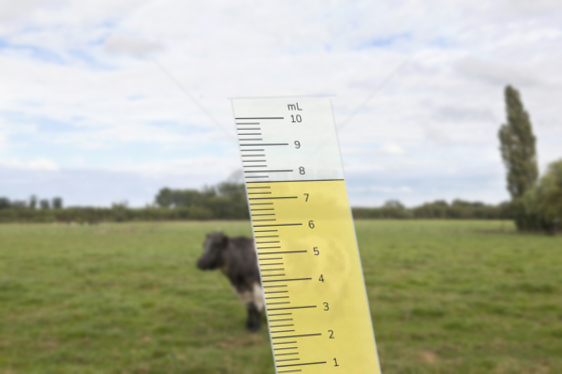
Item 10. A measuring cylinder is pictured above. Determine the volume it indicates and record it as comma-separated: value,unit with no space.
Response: 7.6,mL
